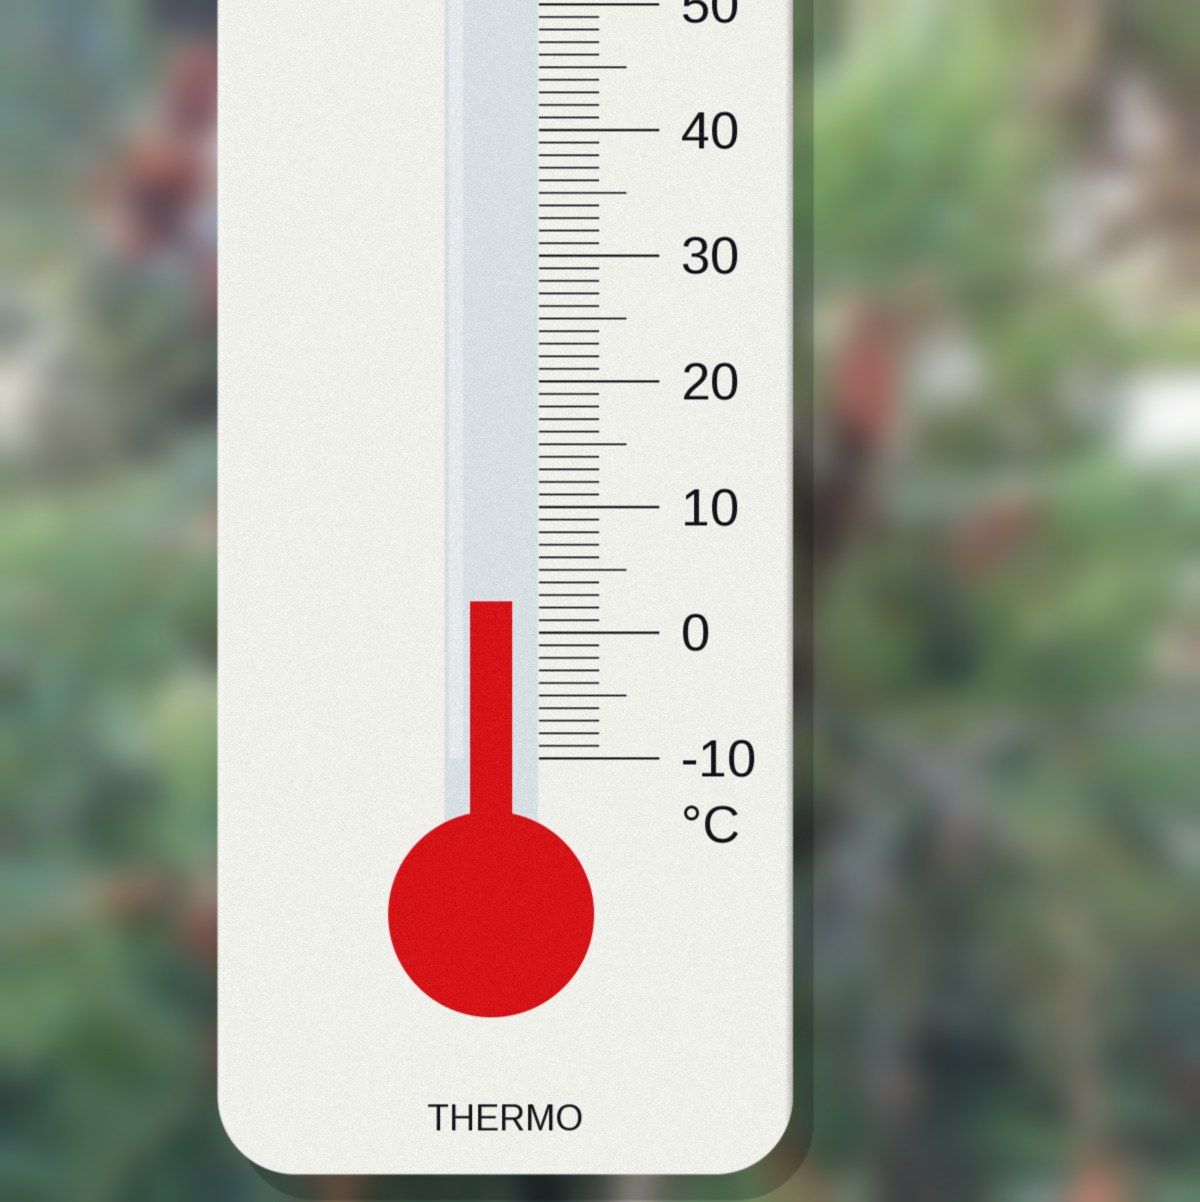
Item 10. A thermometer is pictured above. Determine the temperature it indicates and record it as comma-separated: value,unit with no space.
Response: 2.5,°C
